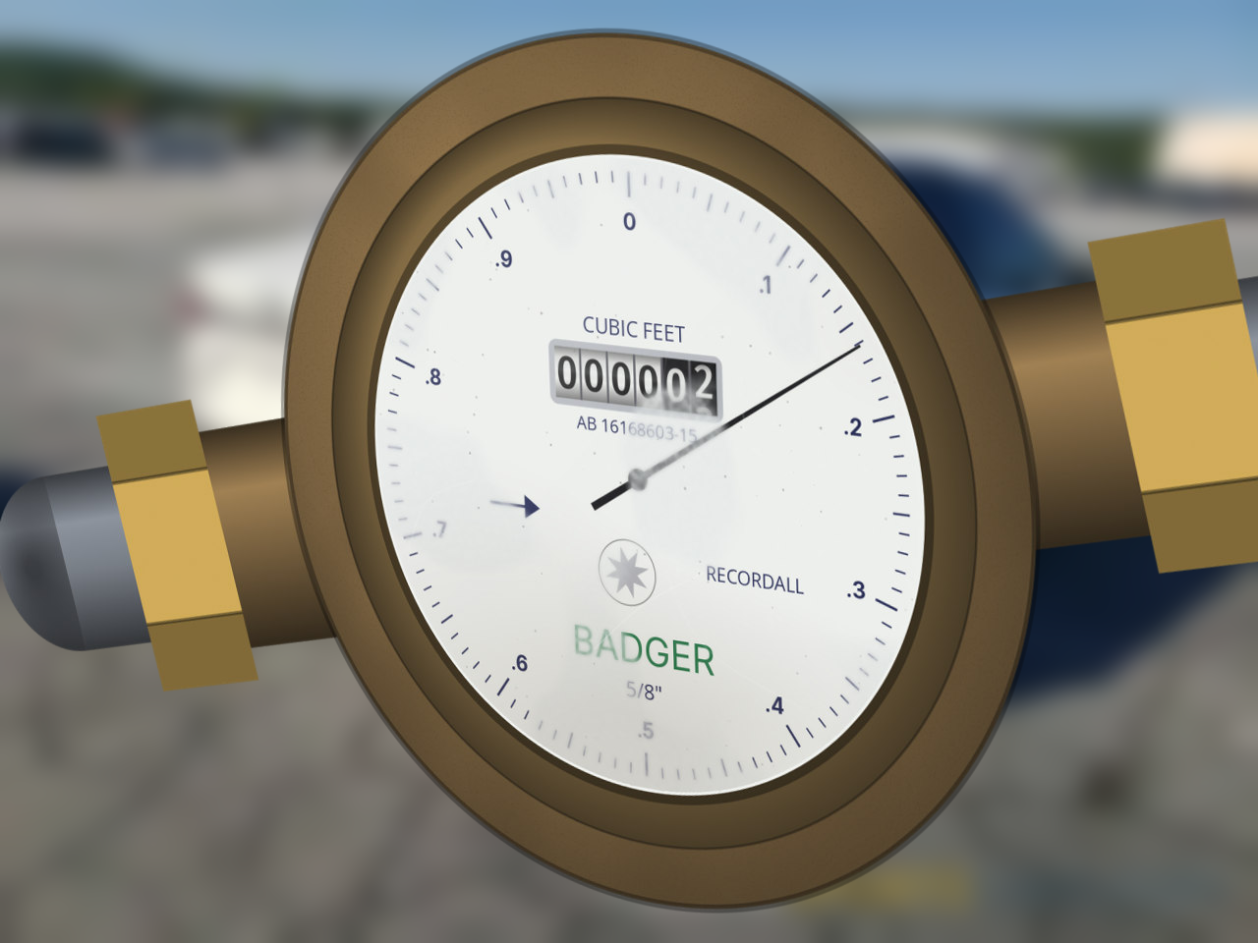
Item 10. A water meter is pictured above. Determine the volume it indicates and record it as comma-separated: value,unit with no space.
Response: 2.16,ft³
